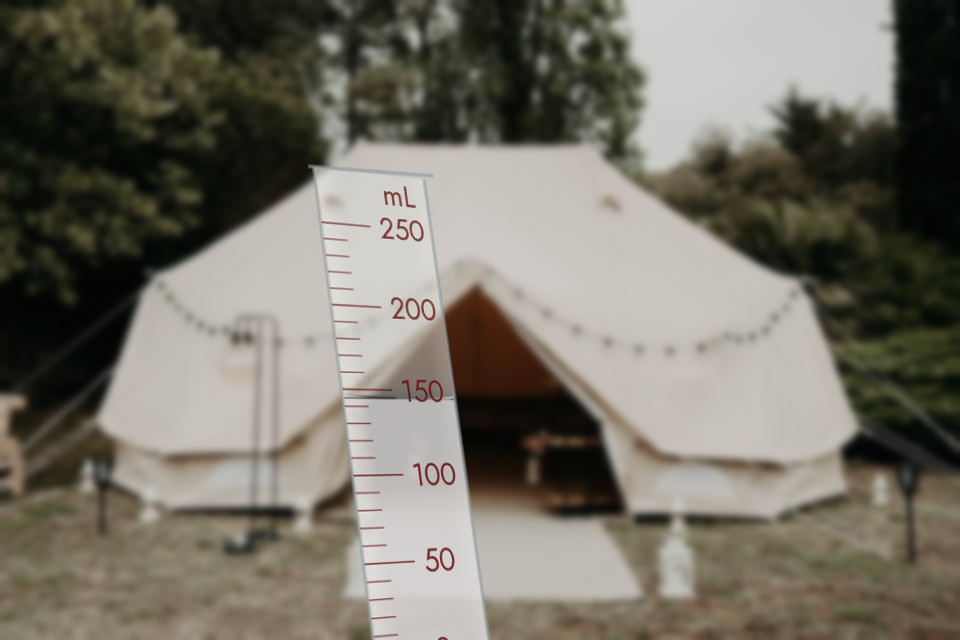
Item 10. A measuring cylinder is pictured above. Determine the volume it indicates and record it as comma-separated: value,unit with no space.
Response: 145,mL
